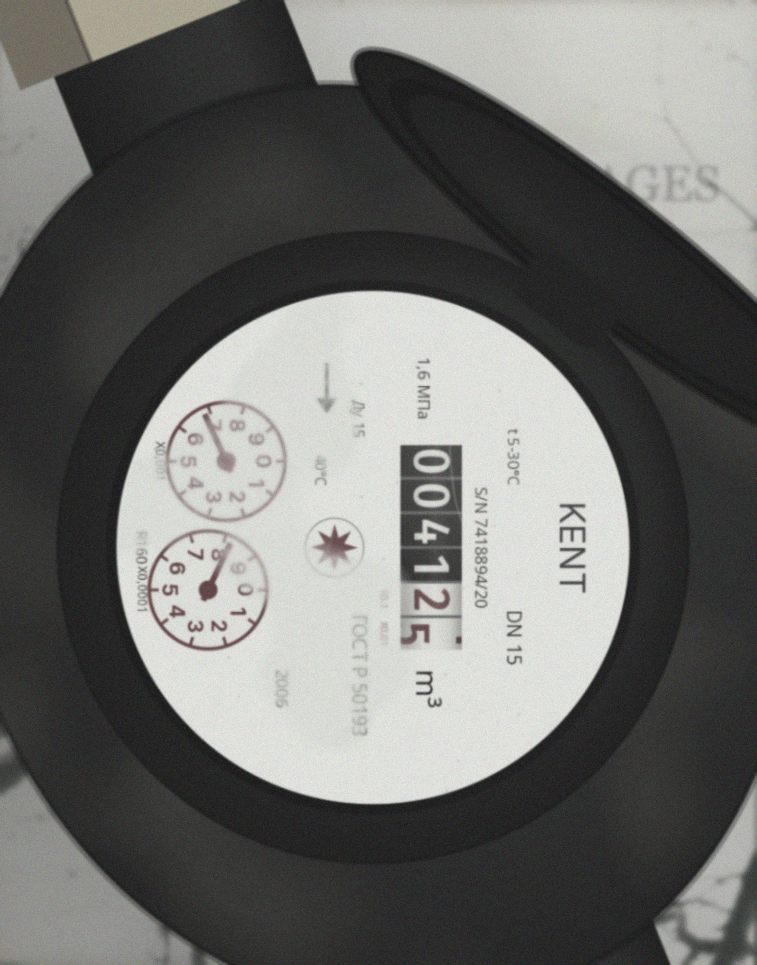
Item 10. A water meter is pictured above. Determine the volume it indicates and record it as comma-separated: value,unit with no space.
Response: 41.2468,m³
